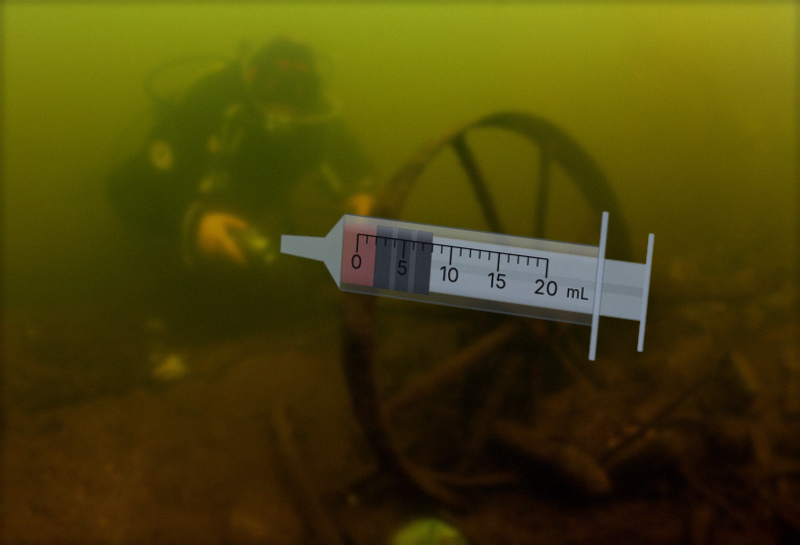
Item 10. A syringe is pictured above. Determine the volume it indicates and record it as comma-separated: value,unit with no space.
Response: 2,mL
